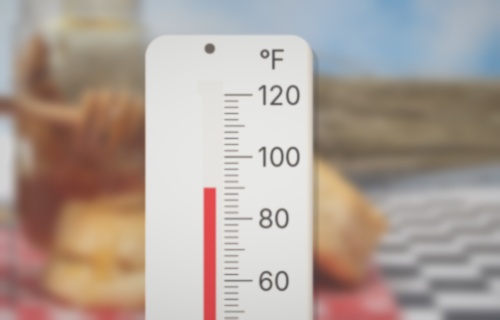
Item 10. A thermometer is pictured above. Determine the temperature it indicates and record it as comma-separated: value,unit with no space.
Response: 90,°F
